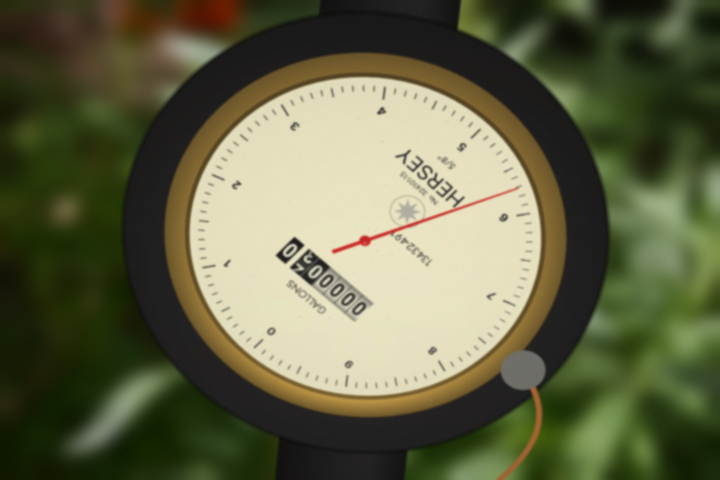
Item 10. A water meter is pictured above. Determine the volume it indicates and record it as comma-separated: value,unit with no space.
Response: 25.7,gal
